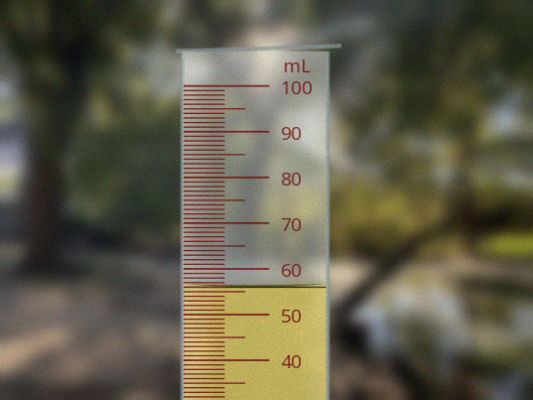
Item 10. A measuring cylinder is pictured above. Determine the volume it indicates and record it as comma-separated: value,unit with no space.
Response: 56,mL
